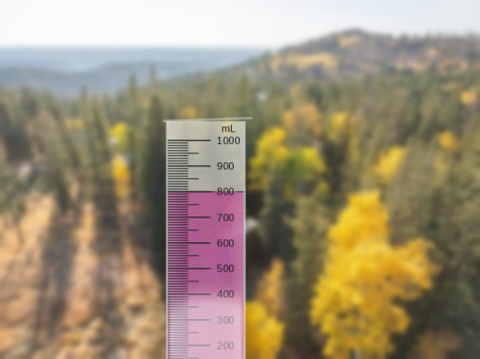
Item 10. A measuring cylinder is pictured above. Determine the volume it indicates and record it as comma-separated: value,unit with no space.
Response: 800,mL
